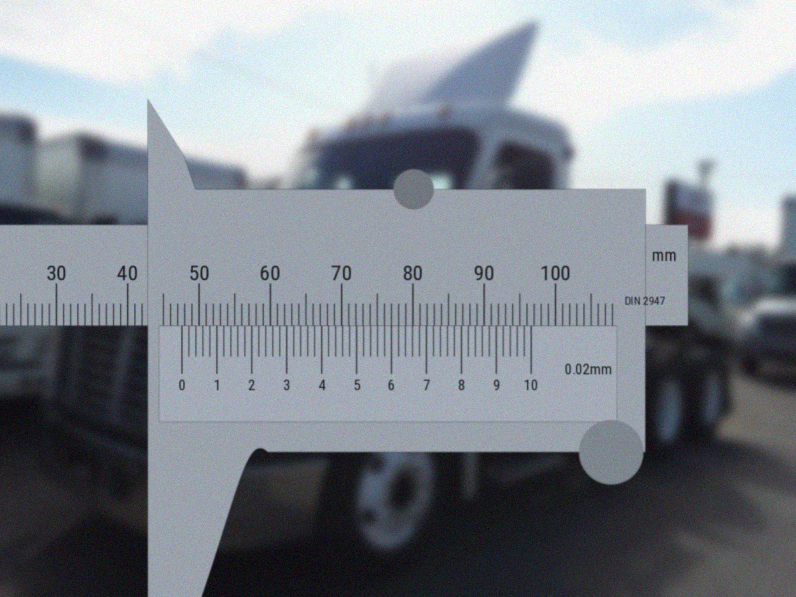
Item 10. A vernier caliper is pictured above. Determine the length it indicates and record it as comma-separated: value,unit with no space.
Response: 47.6,mm
